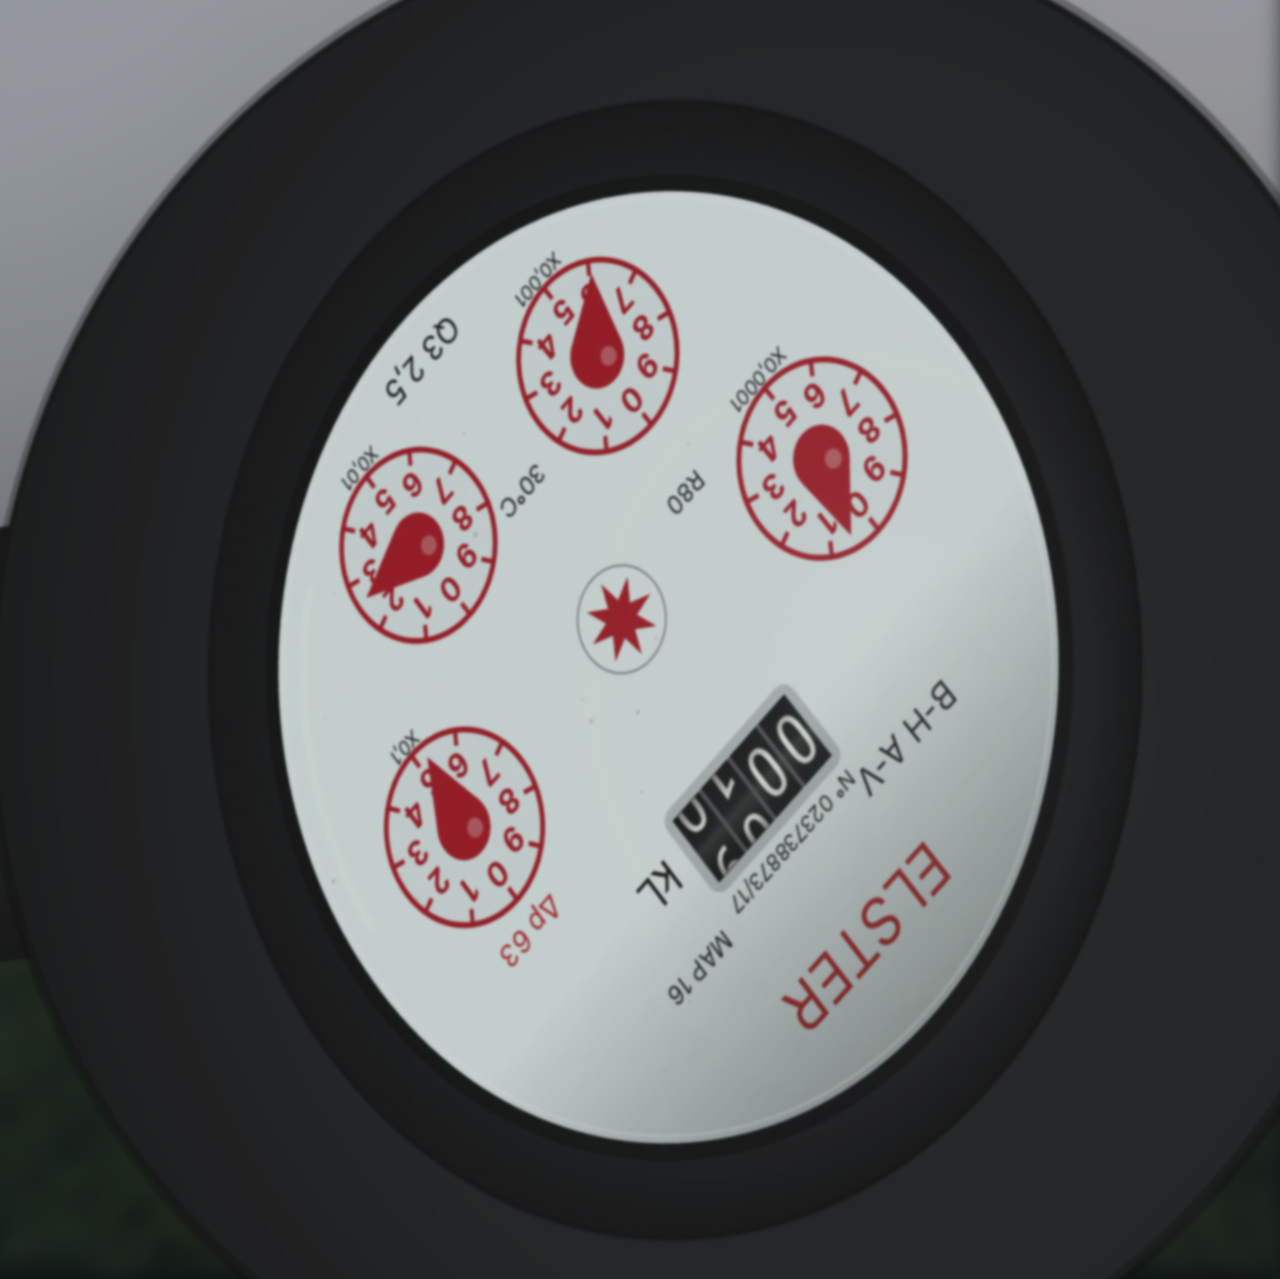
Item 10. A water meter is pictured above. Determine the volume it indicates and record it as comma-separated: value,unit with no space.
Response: 9.5260,kL
